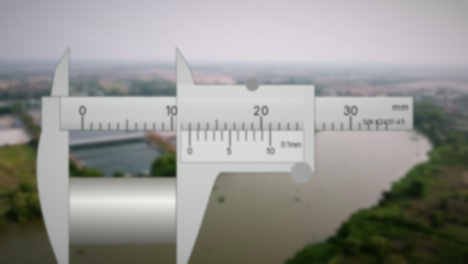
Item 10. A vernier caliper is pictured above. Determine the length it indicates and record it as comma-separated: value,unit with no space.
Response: 12.0,mm
